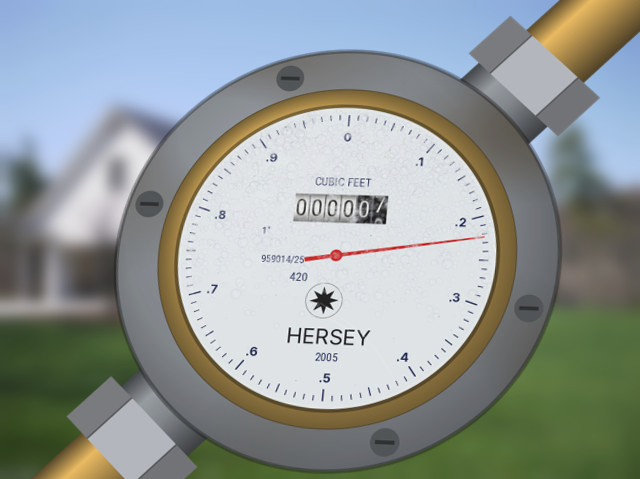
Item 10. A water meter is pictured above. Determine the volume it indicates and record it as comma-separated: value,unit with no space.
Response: 7.22,ft³
